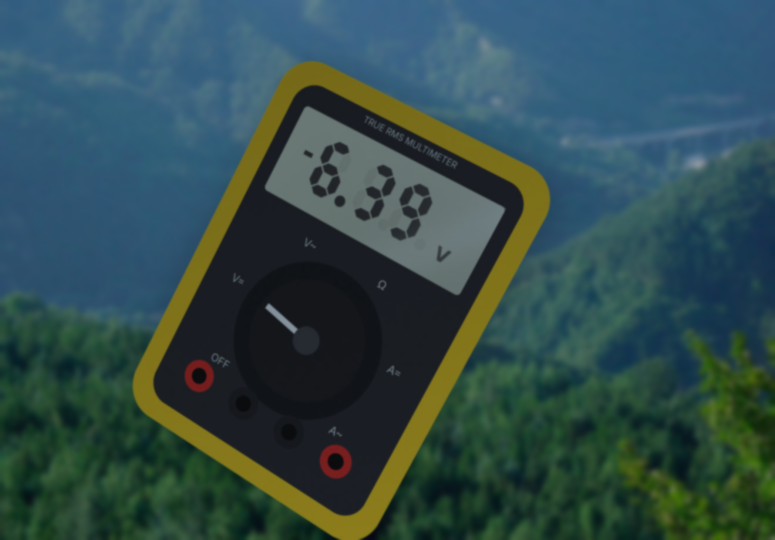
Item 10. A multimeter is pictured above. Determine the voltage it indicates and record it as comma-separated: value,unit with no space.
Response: -6.39,V
